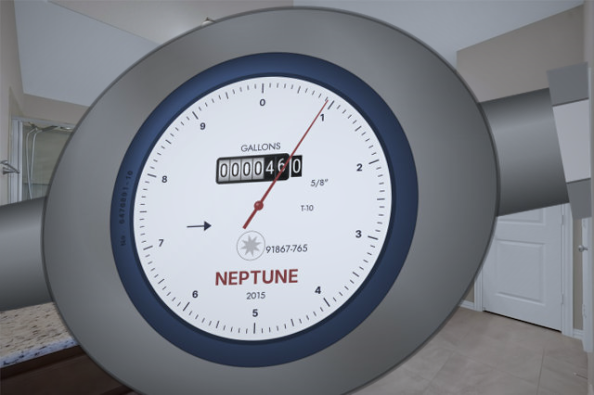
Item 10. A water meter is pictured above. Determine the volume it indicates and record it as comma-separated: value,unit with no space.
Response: 460.9,gal
